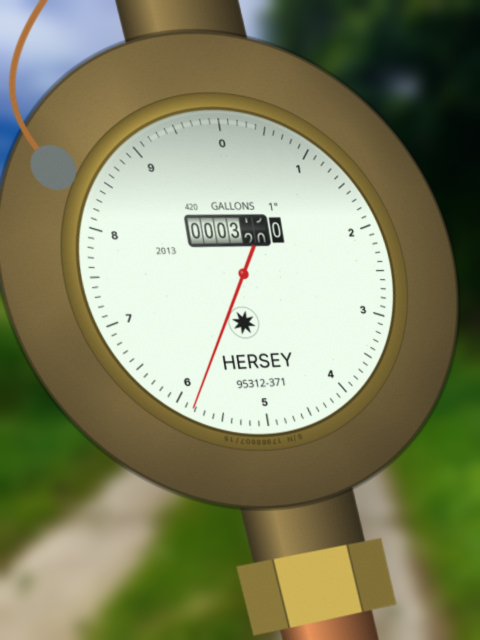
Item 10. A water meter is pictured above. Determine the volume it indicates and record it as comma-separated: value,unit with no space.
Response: 3195.8,gal
